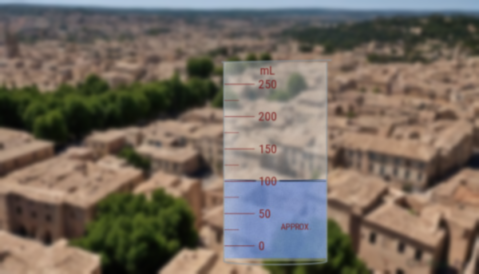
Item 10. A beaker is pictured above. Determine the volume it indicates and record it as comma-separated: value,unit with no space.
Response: 100,mL
